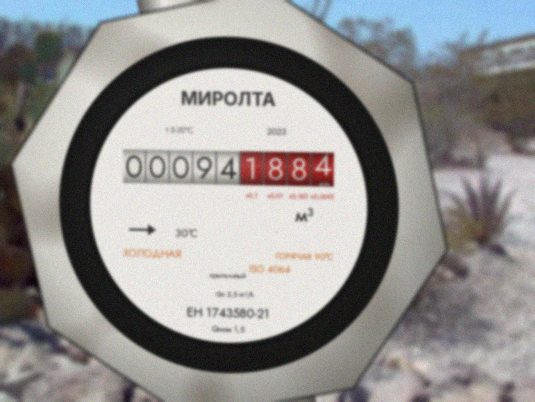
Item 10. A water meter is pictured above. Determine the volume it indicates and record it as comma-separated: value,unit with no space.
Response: 94.1884,m³
